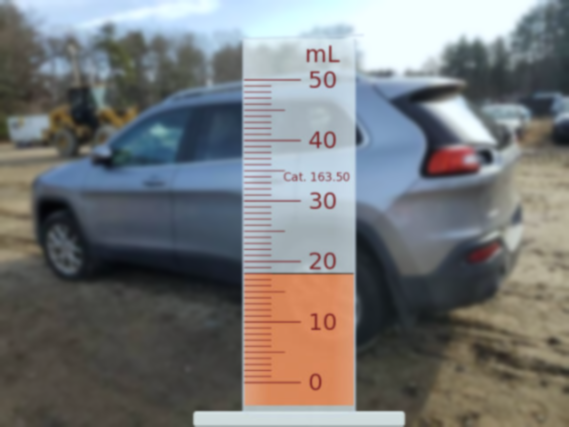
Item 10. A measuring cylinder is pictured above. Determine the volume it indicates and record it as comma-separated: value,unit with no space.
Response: 18,mL
